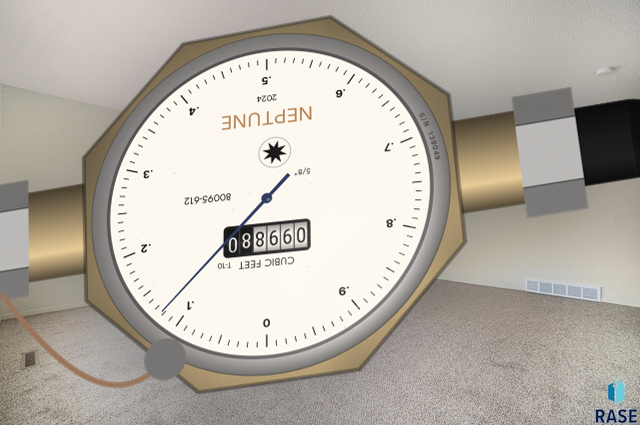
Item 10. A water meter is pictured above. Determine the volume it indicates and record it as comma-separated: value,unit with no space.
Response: 99880.12,ft³
